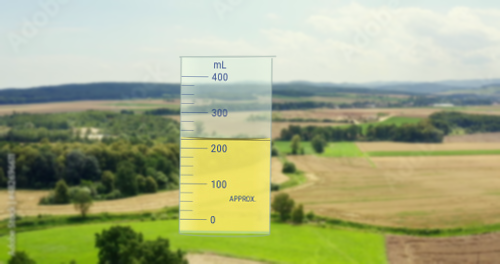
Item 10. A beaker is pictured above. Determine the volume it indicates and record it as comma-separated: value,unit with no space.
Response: 225,mL
